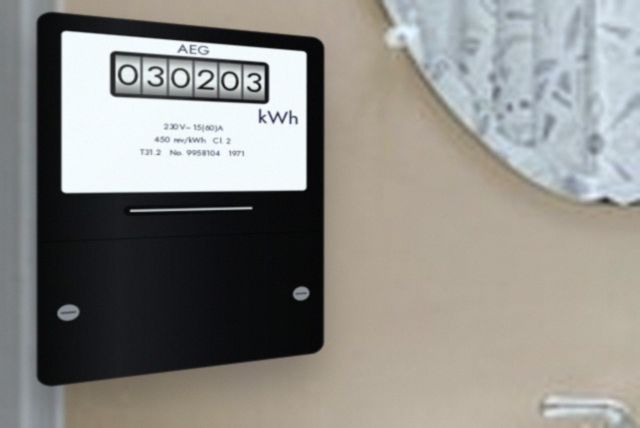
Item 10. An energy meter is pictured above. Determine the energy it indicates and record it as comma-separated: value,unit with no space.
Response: 30203,kWh
